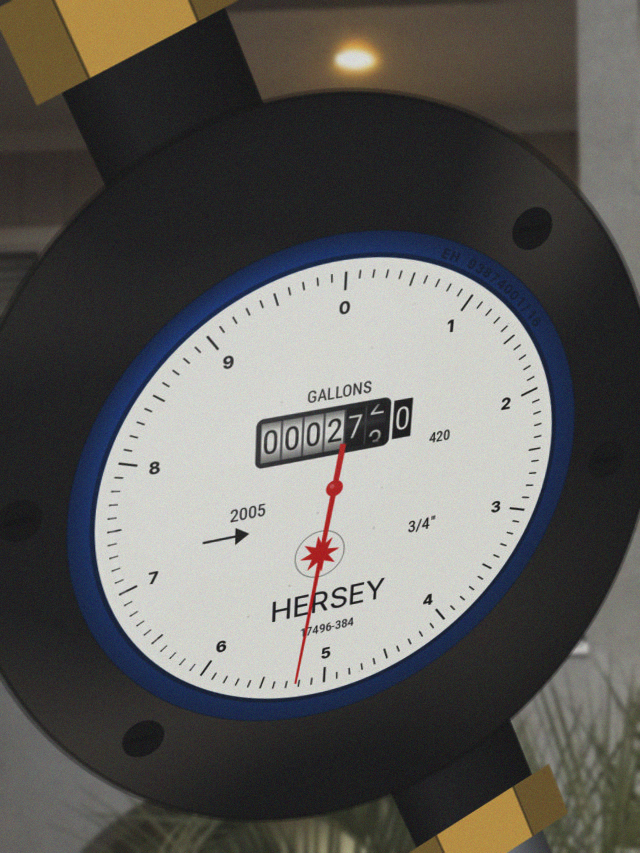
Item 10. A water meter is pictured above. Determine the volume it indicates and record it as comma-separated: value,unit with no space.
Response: 2725.2,gal
